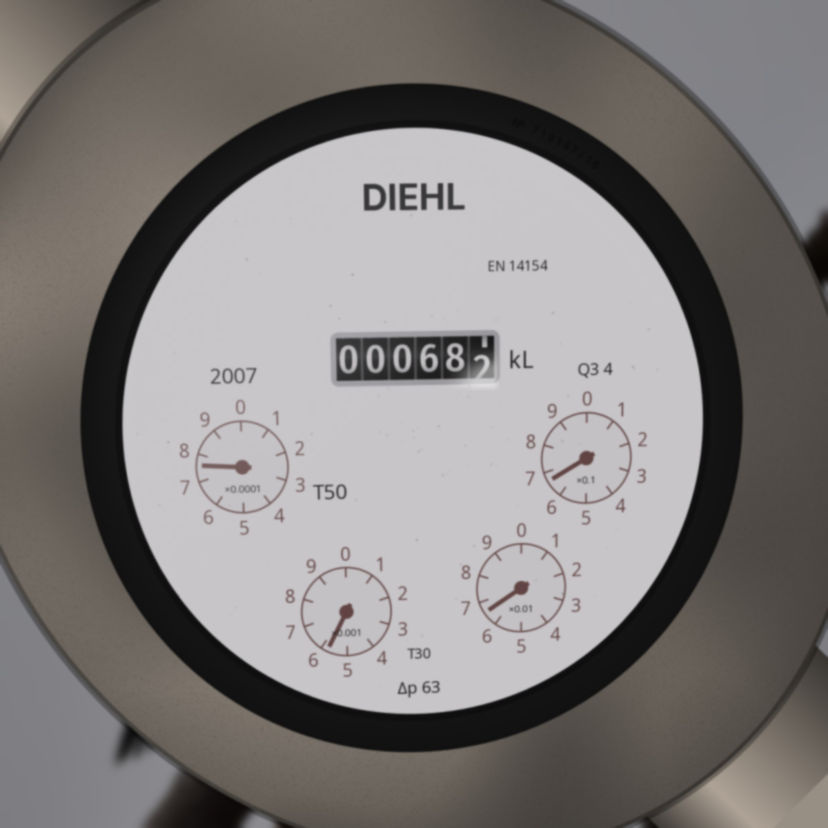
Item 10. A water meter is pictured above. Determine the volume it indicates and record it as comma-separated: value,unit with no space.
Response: 681.6657,kL
